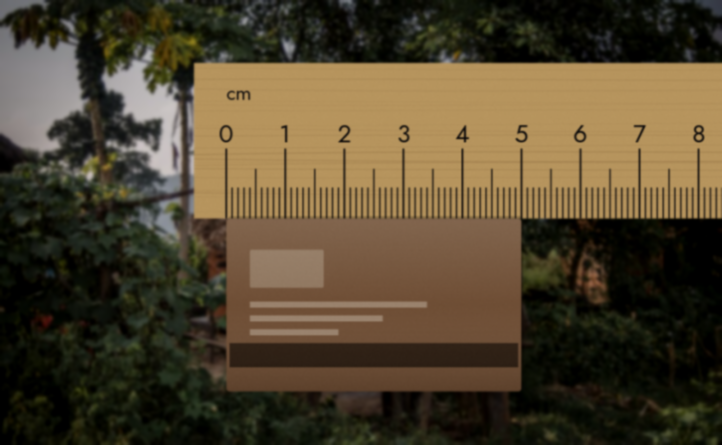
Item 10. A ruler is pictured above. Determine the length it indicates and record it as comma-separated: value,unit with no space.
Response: 5,cm
